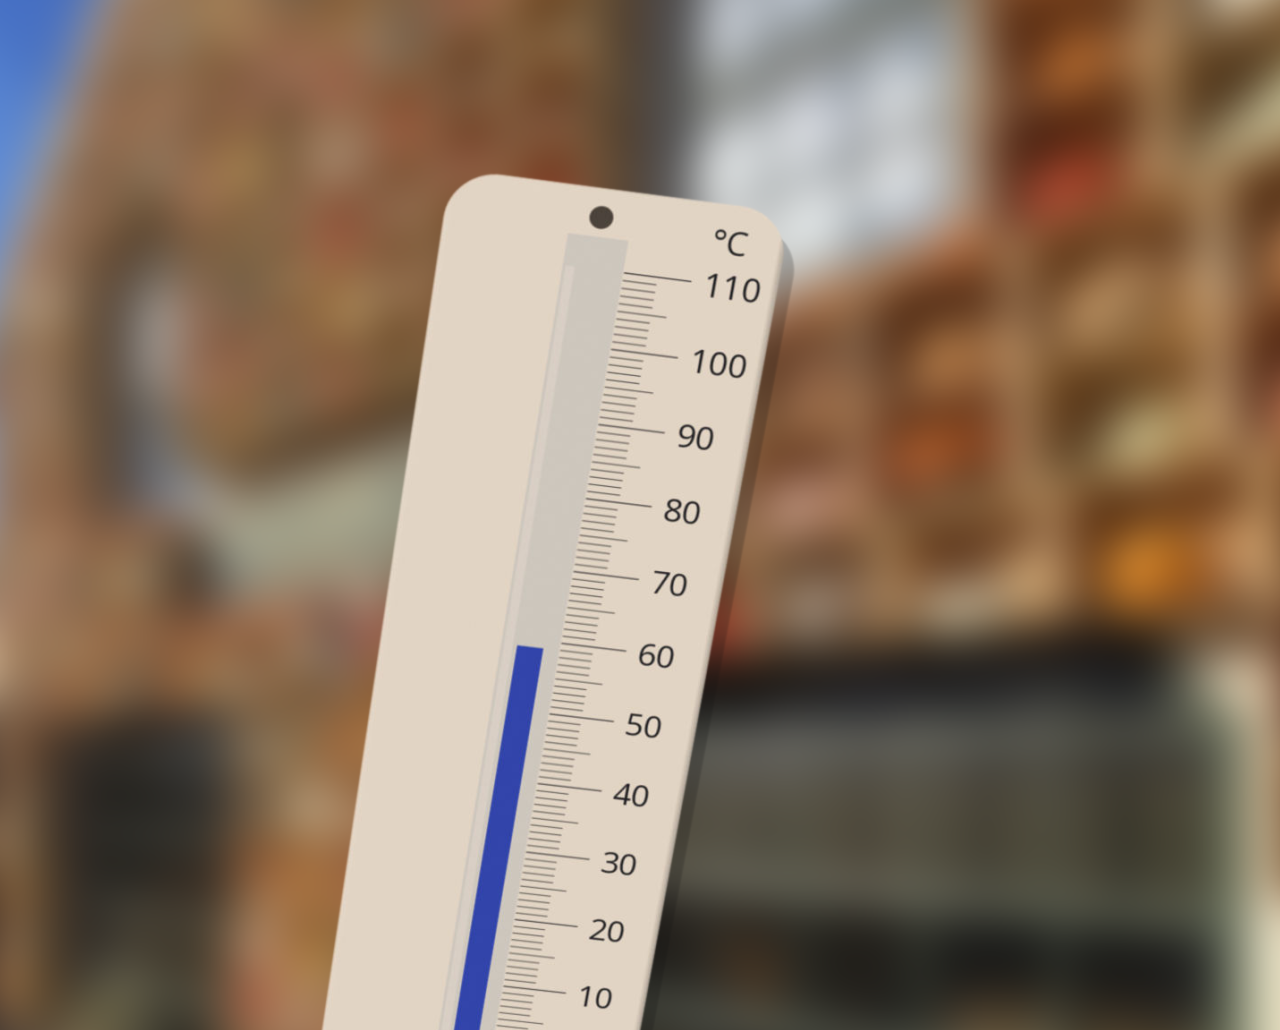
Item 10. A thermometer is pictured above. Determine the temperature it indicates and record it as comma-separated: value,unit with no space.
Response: 59,°C
